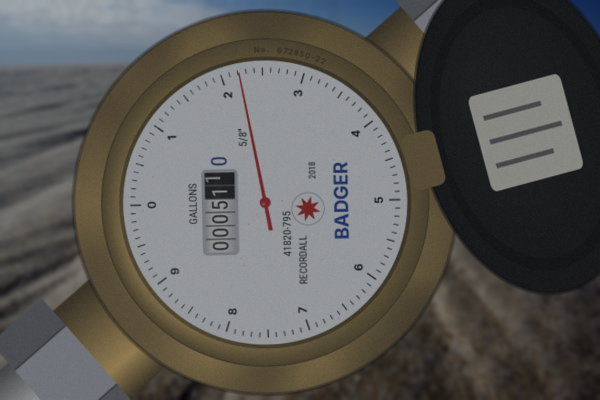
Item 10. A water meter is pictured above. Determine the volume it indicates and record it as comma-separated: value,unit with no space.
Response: 5112.2,gal
